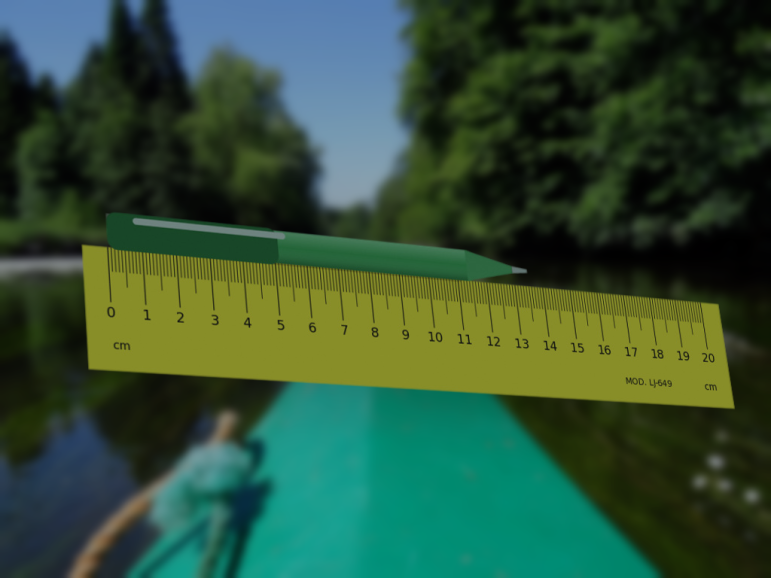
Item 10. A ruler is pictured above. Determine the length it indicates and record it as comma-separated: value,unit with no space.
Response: 13.5,cm
